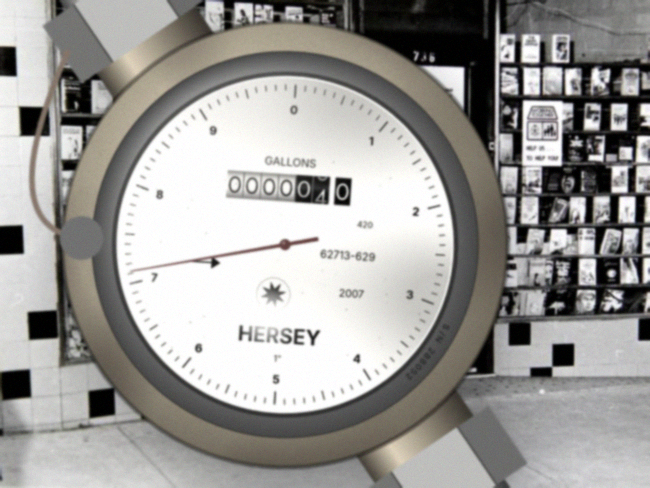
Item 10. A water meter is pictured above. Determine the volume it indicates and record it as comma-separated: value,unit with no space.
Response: 37.1,gal
